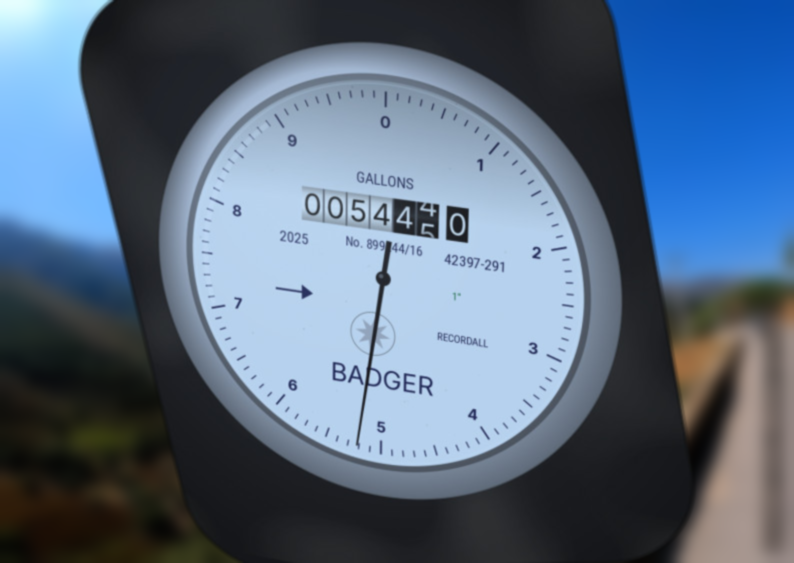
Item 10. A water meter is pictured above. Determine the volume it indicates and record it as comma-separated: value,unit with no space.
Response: 54445.2,gal
